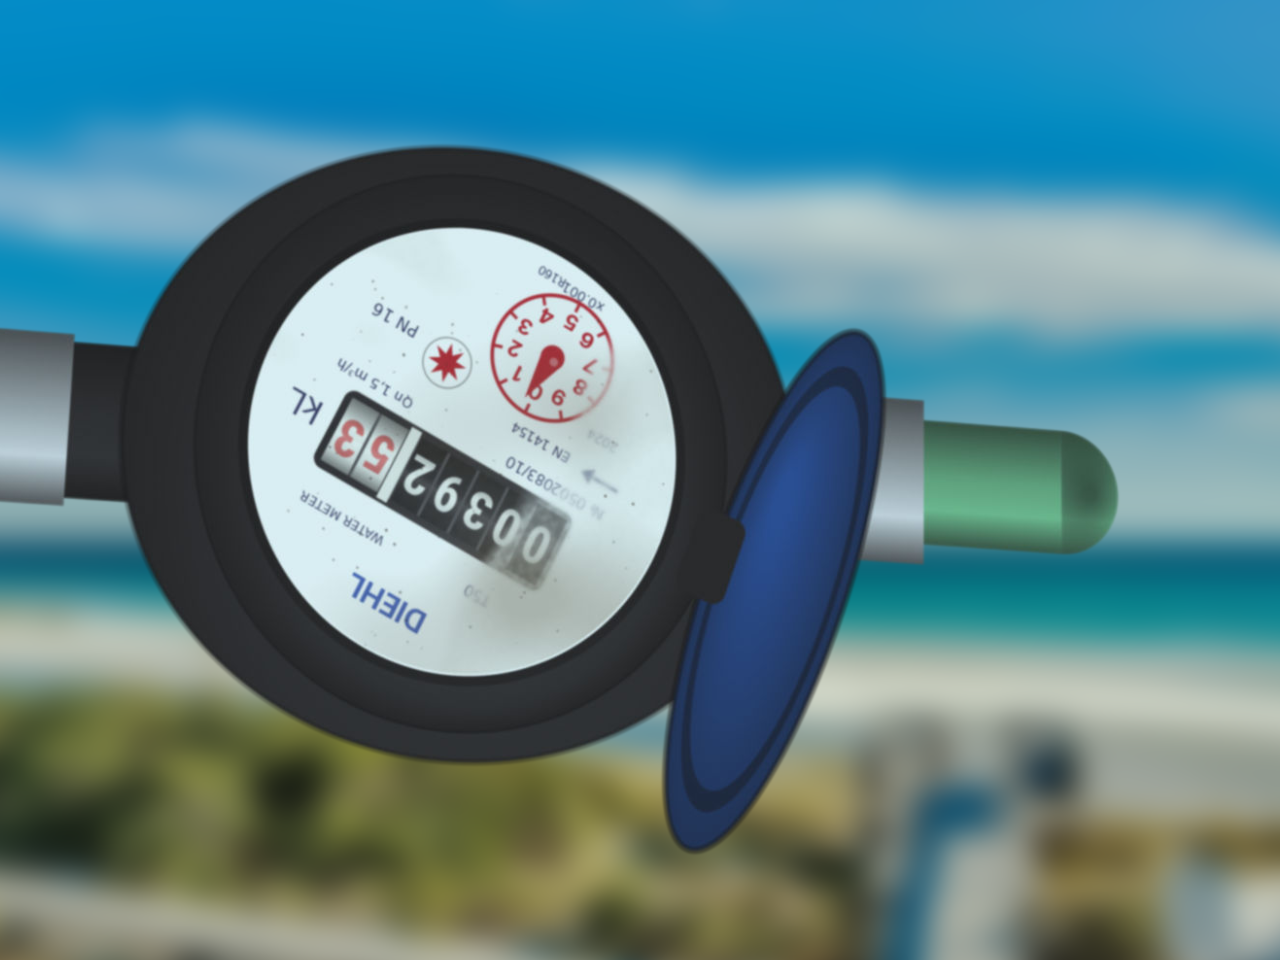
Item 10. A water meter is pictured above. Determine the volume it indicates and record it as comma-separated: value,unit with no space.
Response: 392.530,kL
